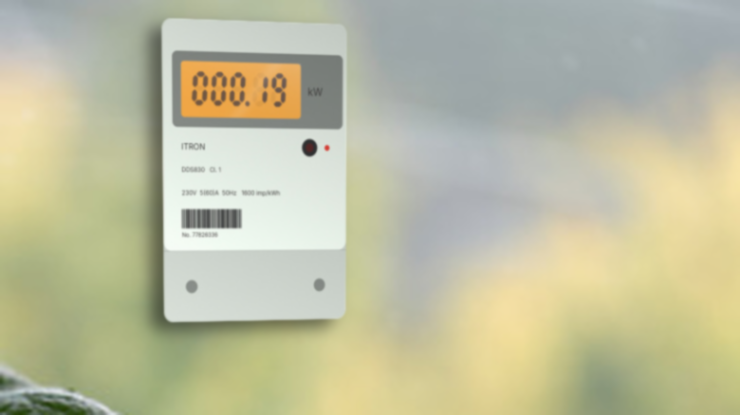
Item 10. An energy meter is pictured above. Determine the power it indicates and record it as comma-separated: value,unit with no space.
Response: 0.19,kW
